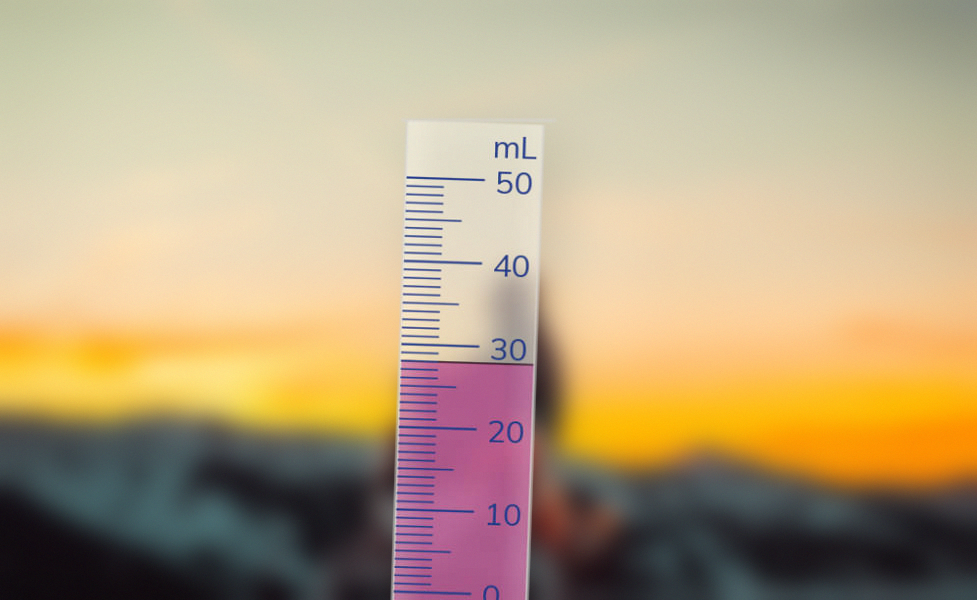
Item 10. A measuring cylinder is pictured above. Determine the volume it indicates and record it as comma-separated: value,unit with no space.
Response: 28,mL
